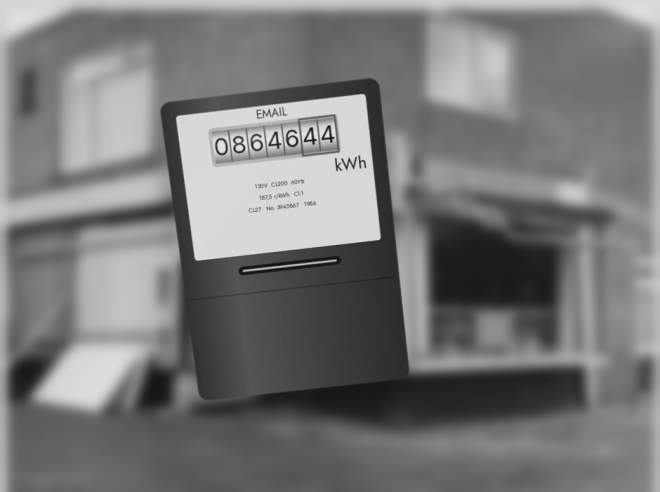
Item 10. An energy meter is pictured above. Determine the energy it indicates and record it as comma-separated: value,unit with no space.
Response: 8646.44,kWh
